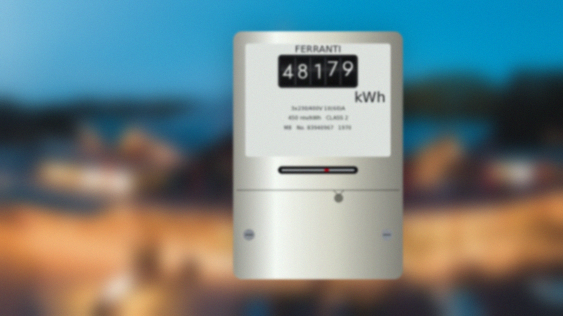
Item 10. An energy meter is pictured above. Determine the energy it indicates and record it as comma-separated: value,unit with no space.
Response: 48179,kWh
